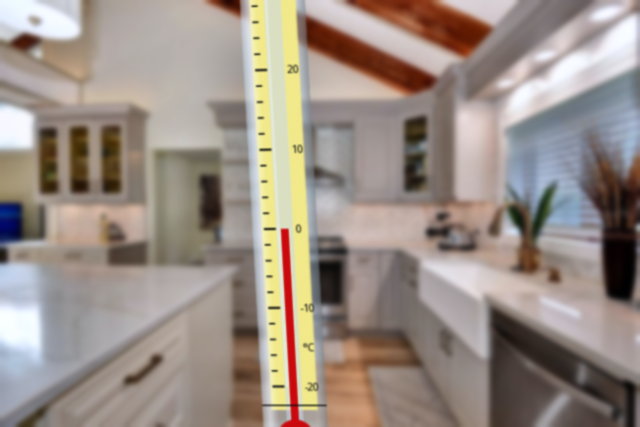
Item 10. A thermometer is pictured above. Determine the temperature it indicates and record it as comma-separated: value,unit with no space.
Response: 0,°C
